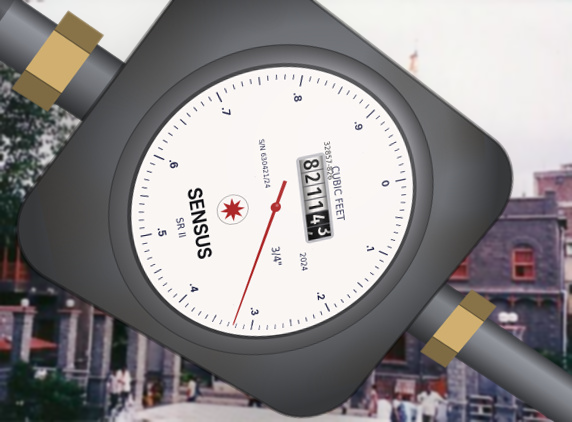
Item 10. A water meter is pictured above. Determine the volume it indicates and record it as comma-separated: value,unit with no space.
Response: 821143.32,ft³
